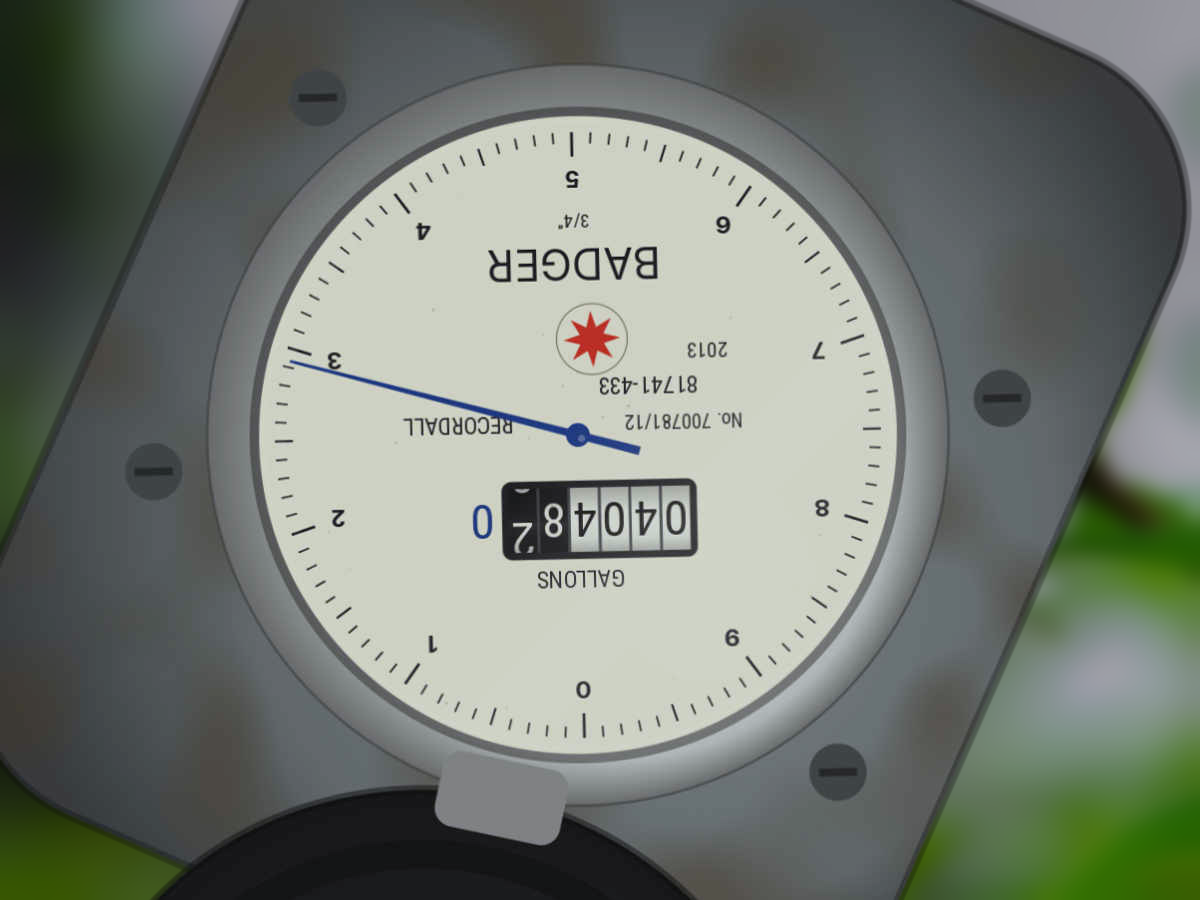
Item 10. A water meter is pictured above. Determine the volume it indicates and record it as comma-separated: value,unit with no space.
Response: 404822.9,gal
